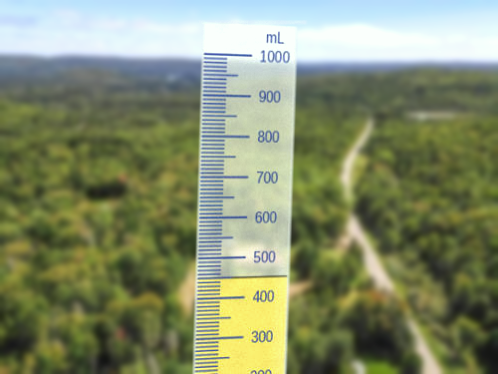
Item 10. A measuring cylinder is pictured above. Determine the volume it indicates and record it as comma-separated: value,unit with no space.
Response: 450,mL
